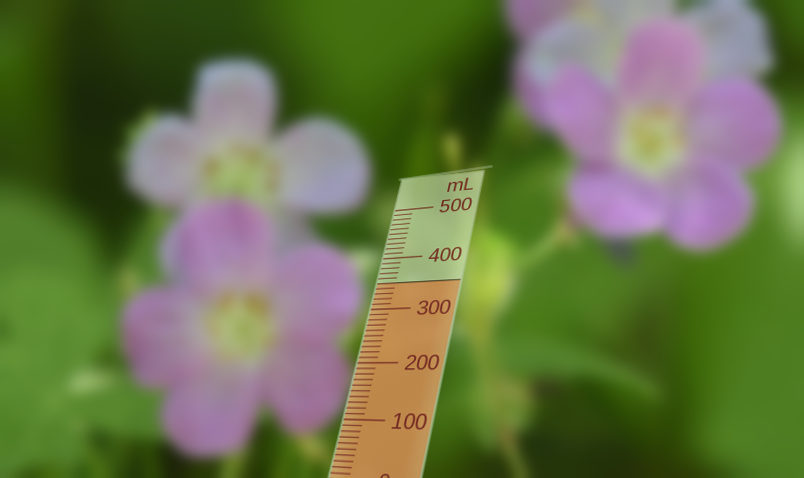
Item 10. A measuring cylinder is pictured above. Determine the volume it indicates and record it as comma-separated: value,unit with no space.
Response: 350,mL
